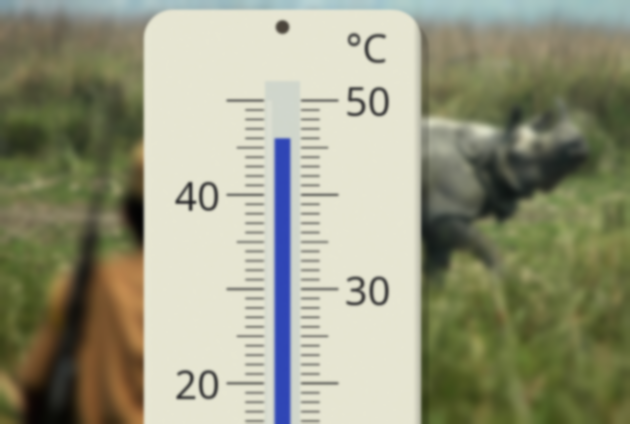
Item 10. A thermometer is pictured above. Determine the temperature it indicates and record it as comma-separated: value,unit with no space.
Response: 46,°C
